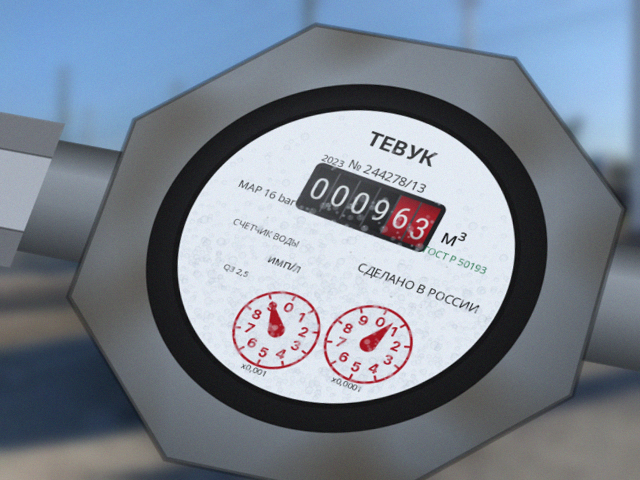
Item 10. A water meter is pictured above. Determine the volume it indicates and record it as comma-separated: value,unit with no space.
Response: 9.6290,m³
